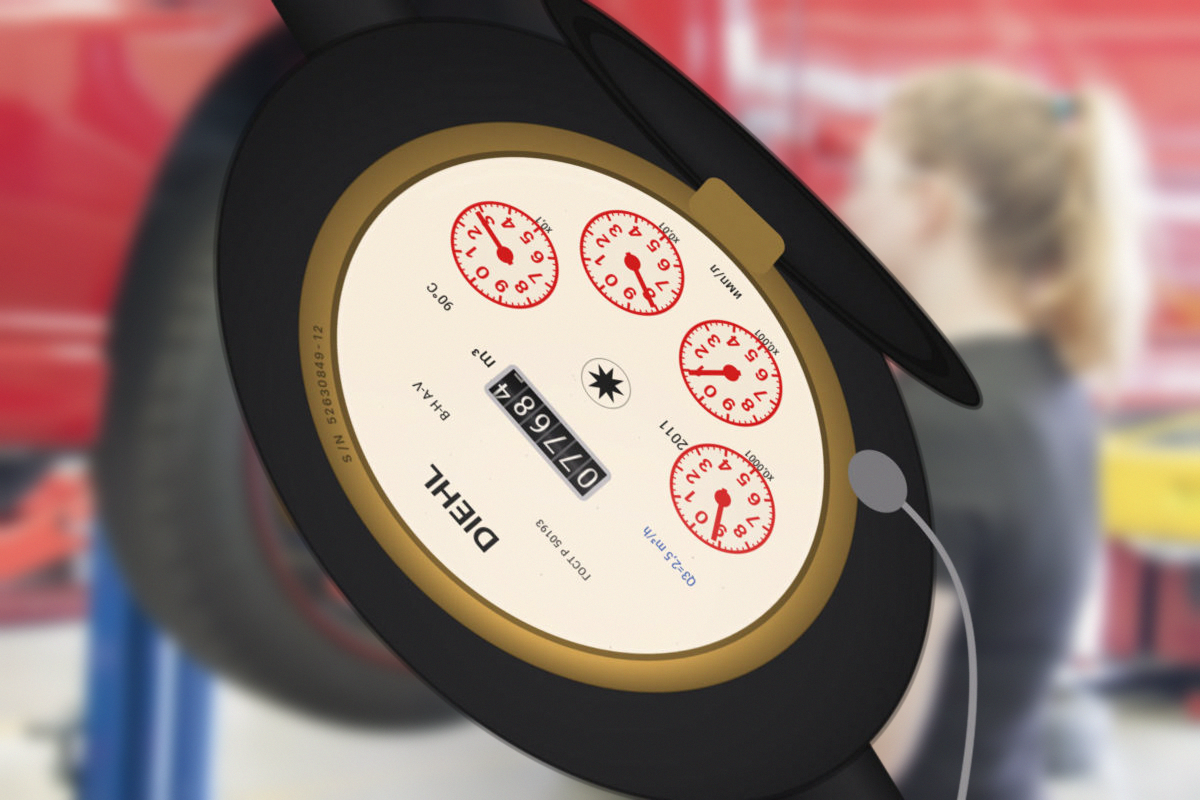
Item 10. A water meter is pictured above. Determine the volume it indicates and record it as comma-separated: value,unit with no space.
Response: 77684.2809,m³
